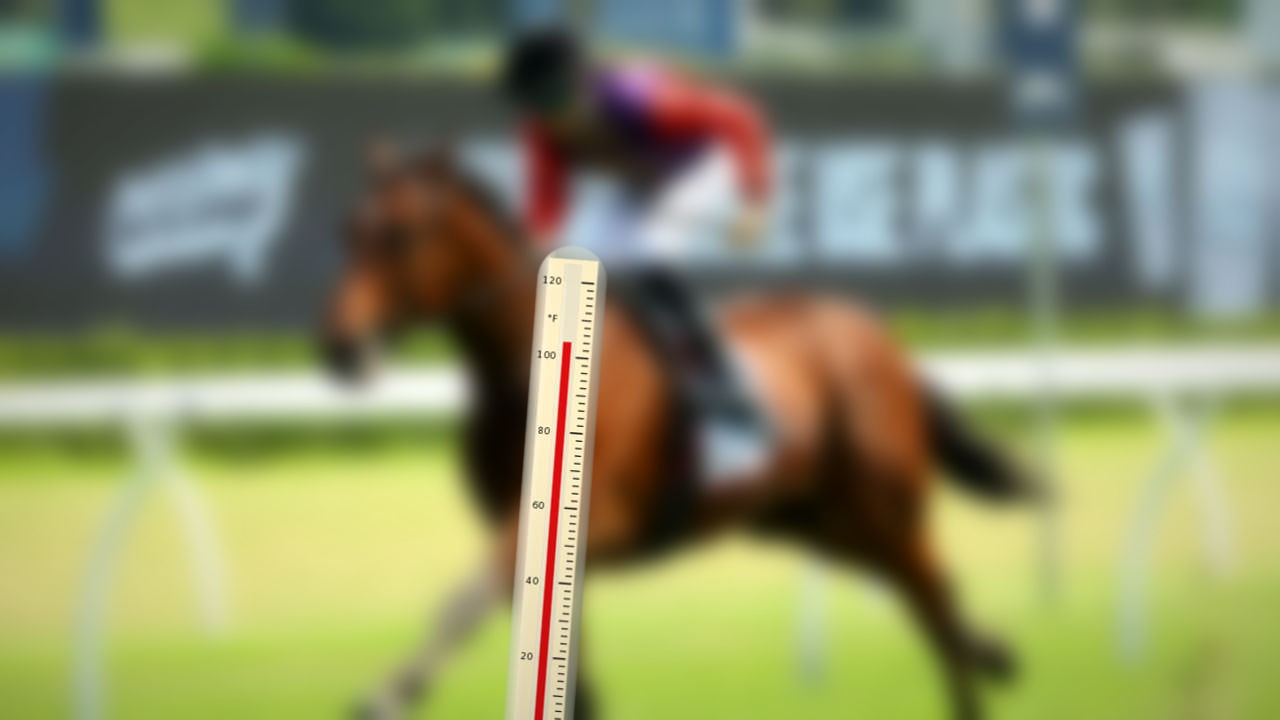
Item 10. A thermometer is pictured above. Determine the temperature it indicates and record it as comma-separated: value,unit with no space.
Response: 104,°F
